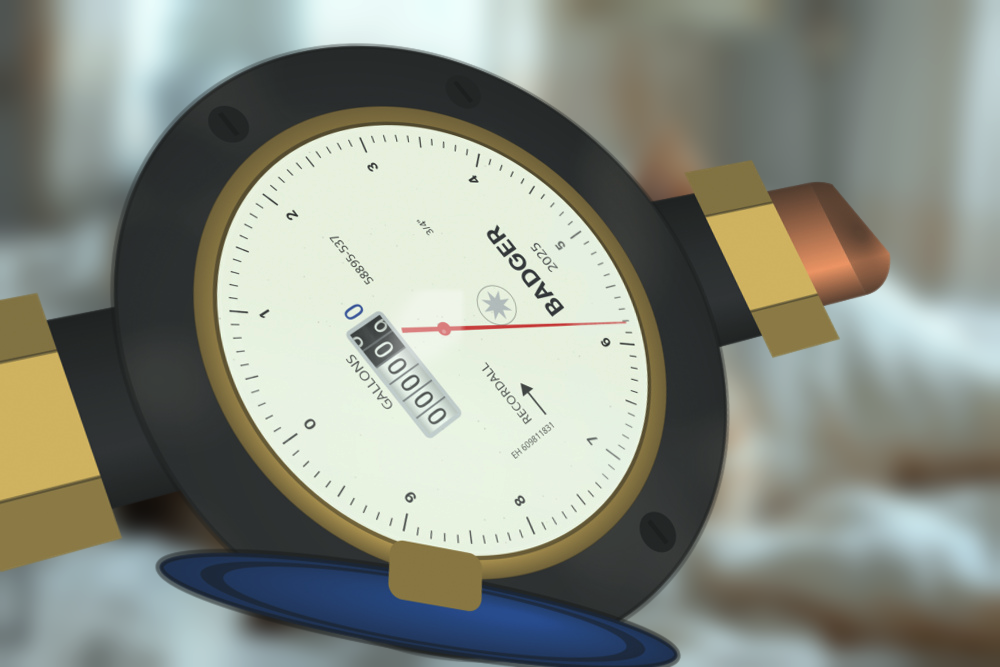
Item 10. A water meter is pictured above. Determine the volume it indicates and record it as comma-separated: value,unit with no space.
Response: 85.8,gal
